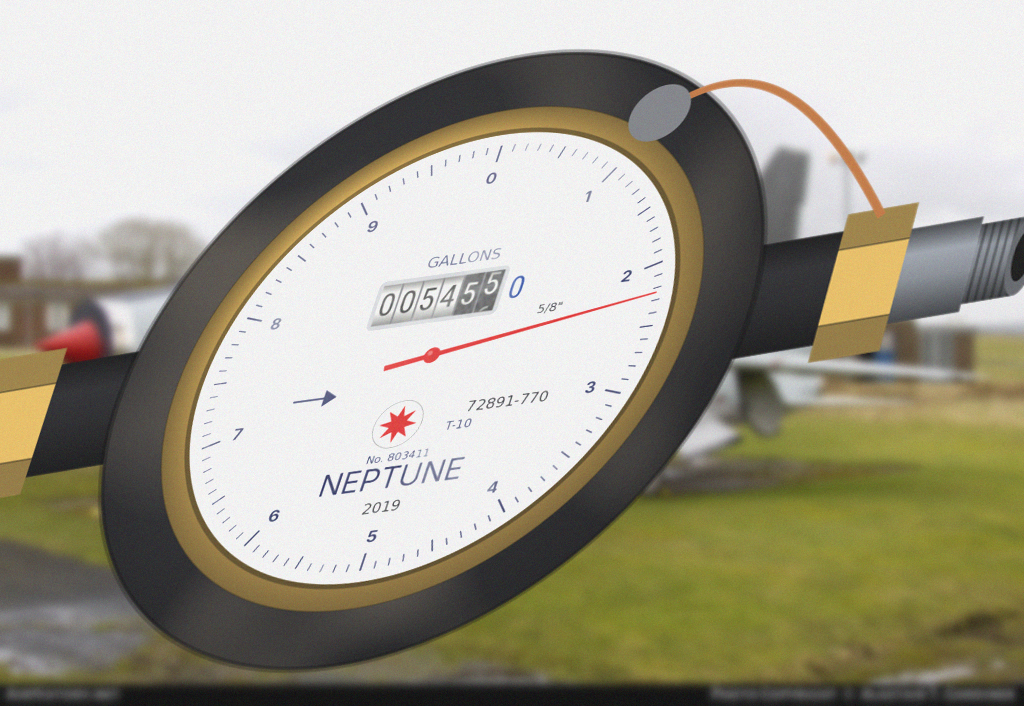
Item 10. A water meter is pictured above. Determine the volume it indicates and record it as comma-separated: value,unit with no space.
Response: 54552.2,gal
